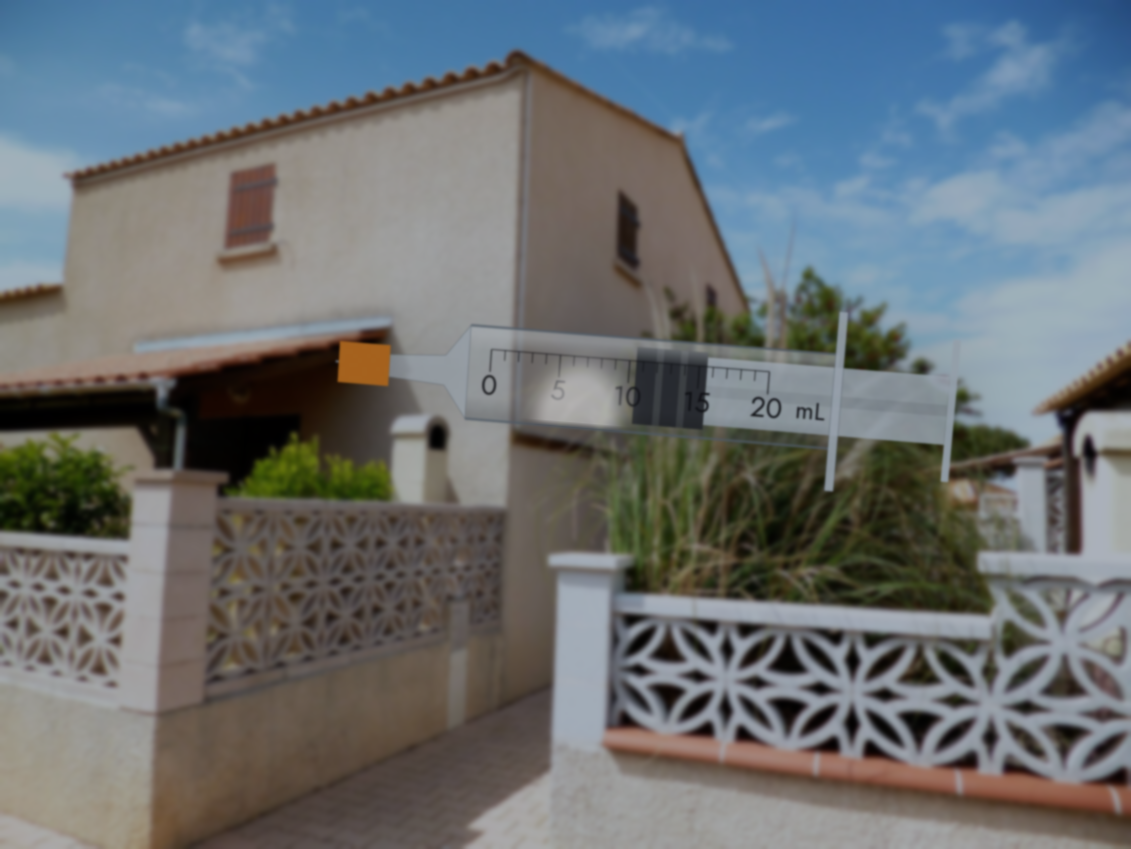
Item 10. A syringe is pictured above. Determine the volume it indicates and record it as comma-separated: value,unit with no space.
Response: 10.5,mL
